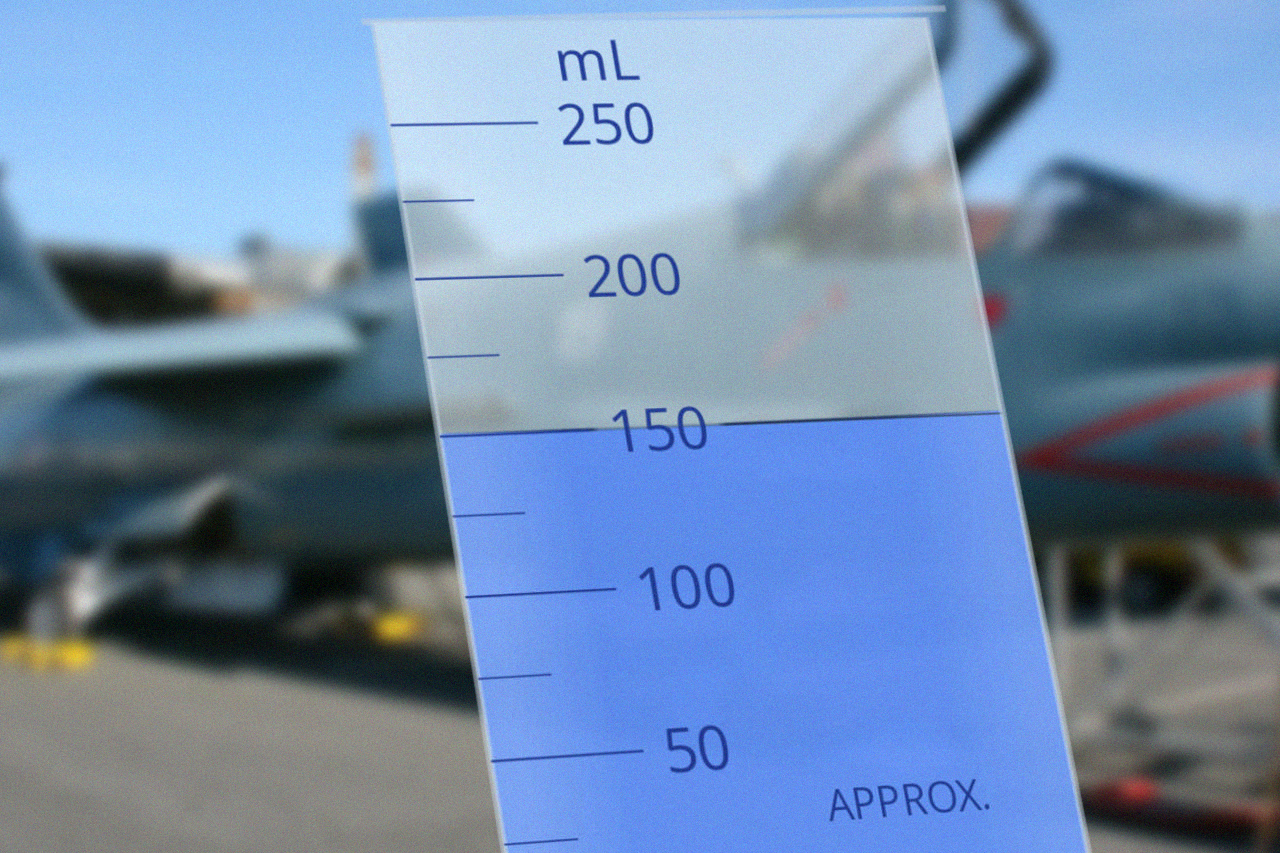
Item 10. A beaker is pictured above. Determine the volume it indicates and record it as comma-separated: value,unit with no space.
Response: 150,mL
